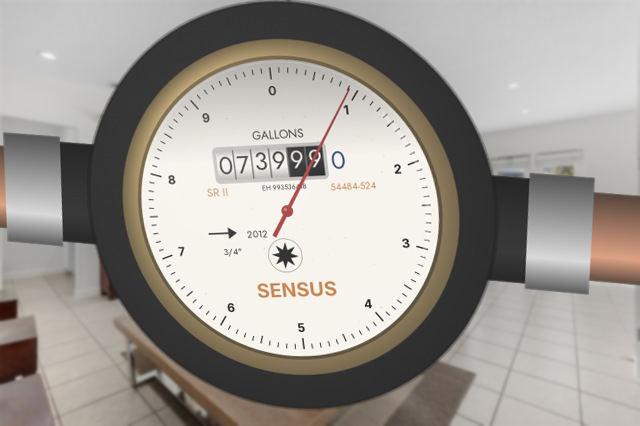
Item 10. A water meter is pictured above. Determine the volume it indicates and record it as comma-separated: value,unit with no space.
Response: 739990.9,gal
